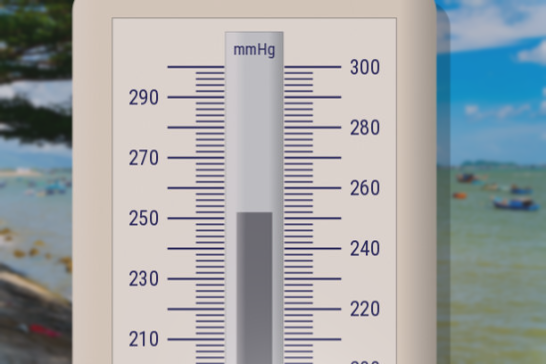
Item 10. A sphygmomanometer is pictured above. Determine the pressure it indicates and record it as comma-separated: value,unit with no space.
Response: 252,mmHg
